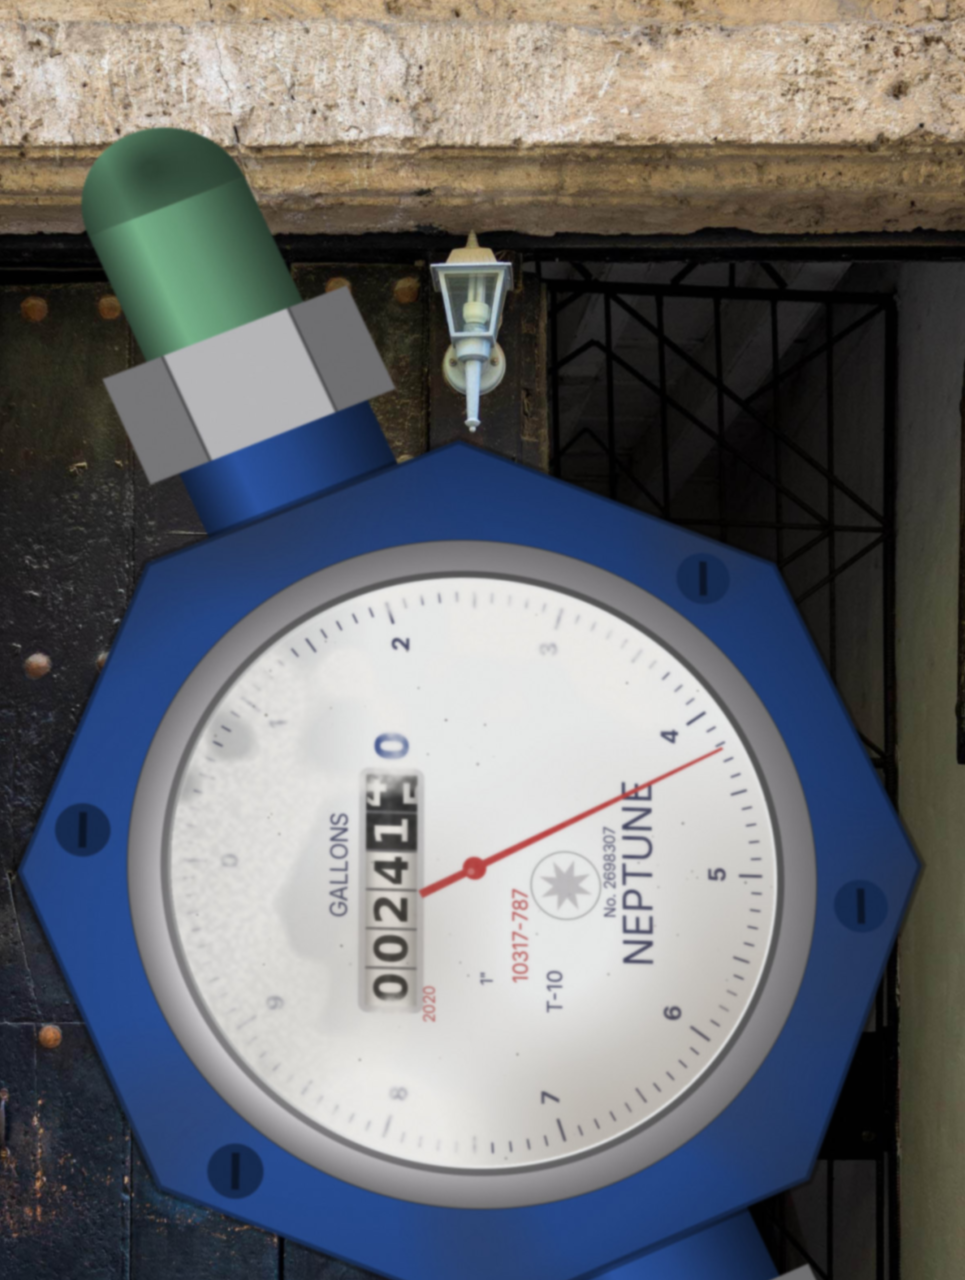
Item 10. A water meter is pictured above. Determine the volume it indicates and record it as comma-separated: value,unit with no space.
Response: 24144.2,gal
